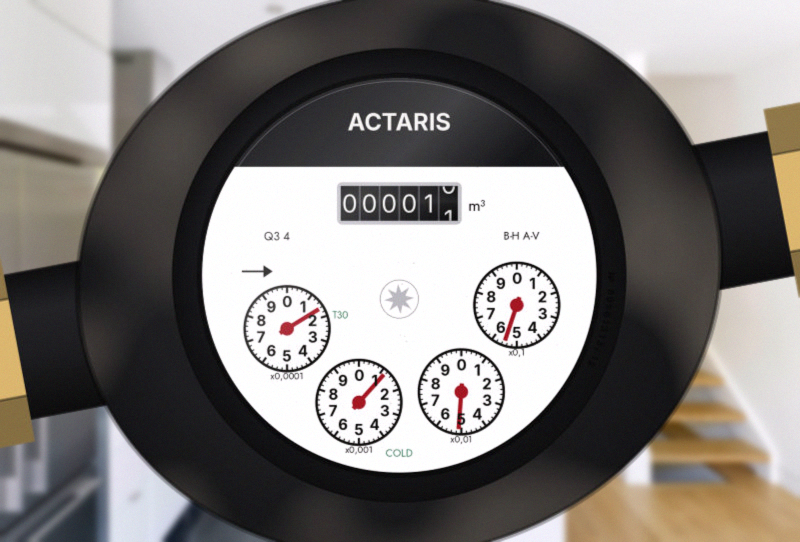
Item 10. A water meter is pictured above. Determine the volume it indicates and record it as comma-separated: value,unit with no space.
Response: 10.5511,m³
